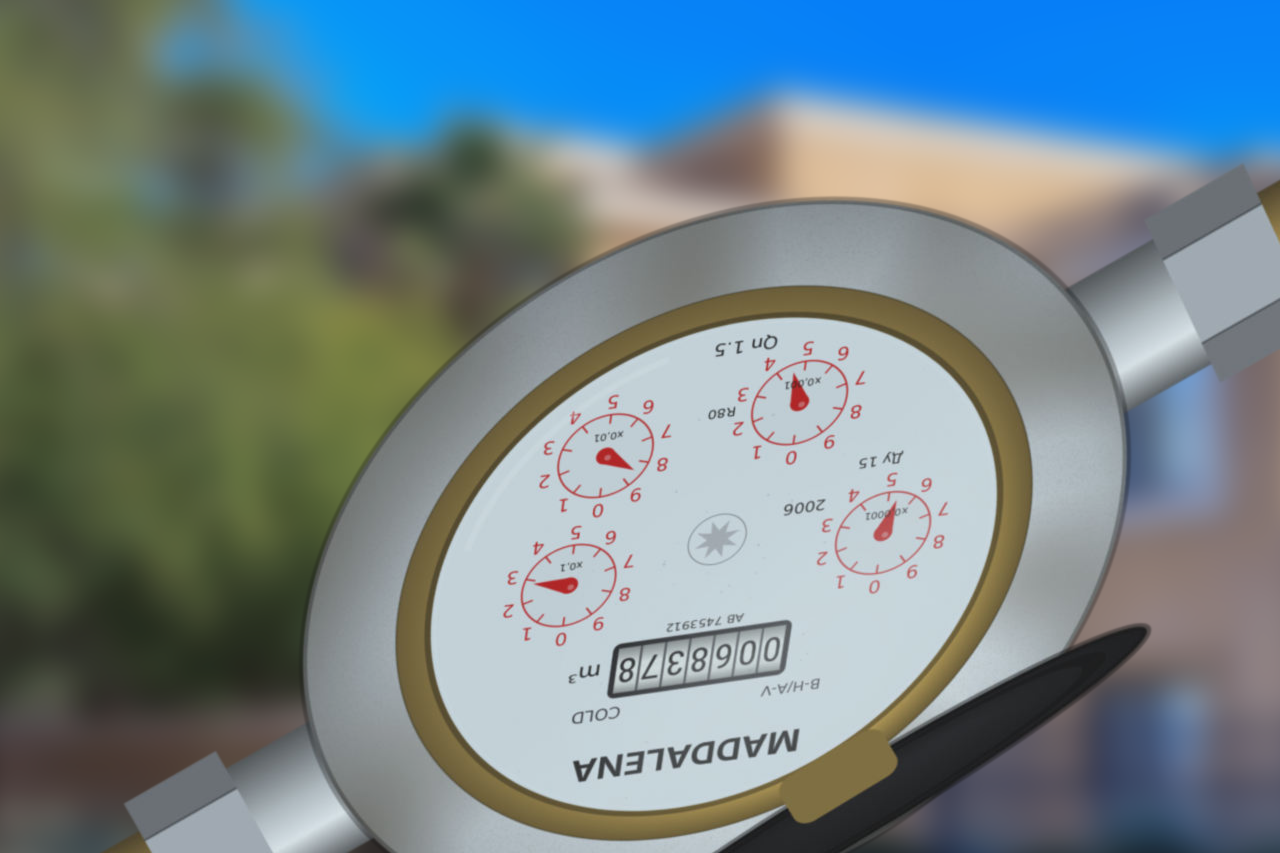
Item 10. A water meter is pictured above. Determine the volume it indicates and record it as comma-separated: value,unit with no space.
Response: 68378.2845,m³
